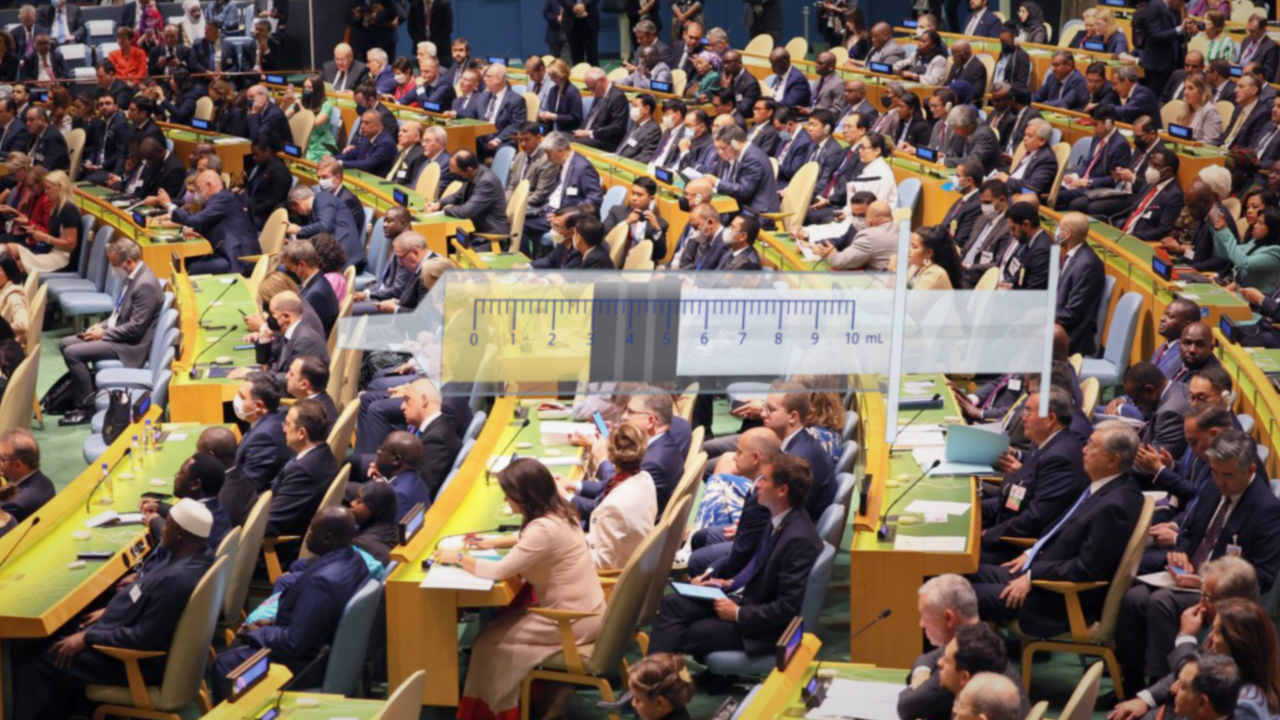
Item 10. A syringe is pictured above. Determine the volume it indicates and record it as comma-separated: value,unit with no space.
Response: 3,mL
